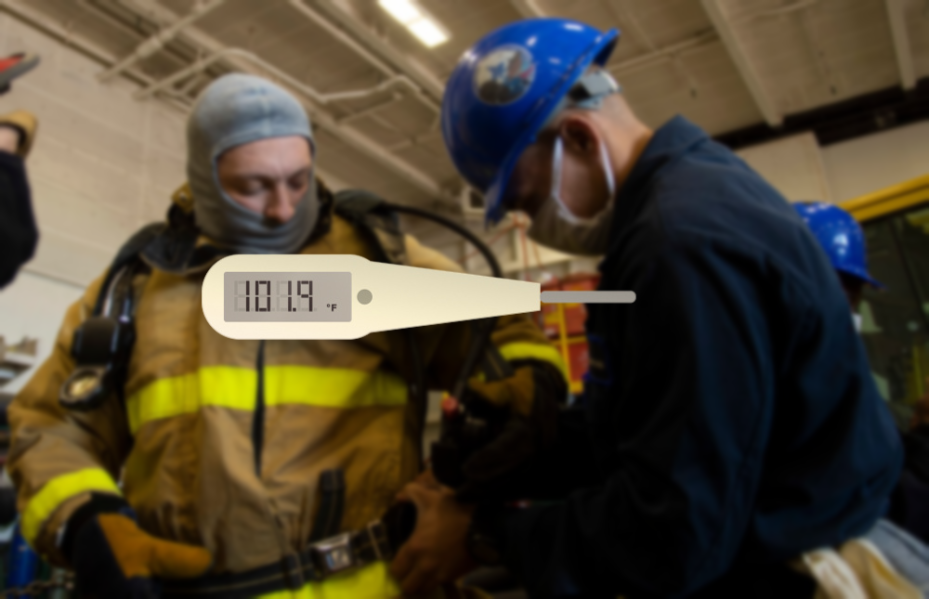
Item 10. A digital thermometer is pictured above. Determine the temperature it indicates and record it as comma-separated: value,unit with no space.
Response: 101.9,°F
